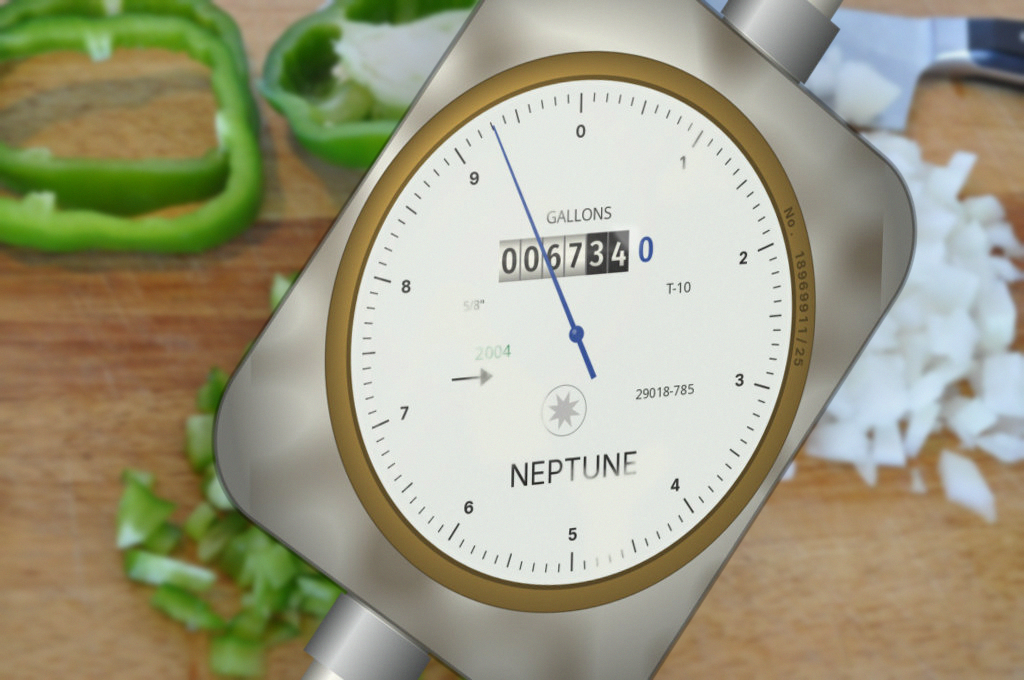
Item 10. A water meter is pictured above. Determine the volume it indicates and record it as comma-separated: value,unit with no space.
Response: 67339.3,gal
